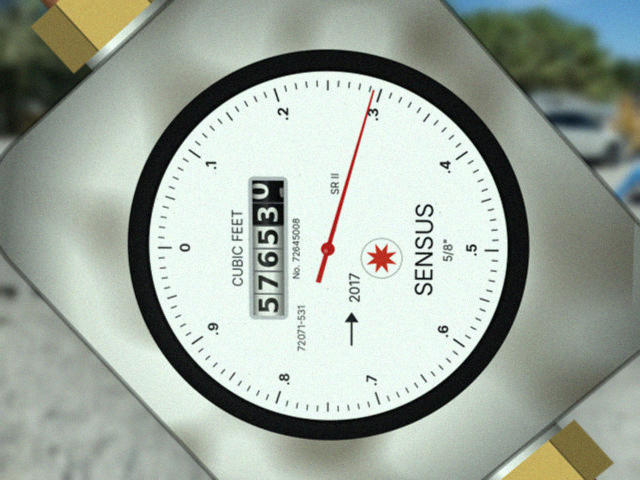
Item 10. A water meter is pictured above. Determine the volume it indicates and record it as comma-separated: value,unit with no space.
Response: 576530.29,ft³
